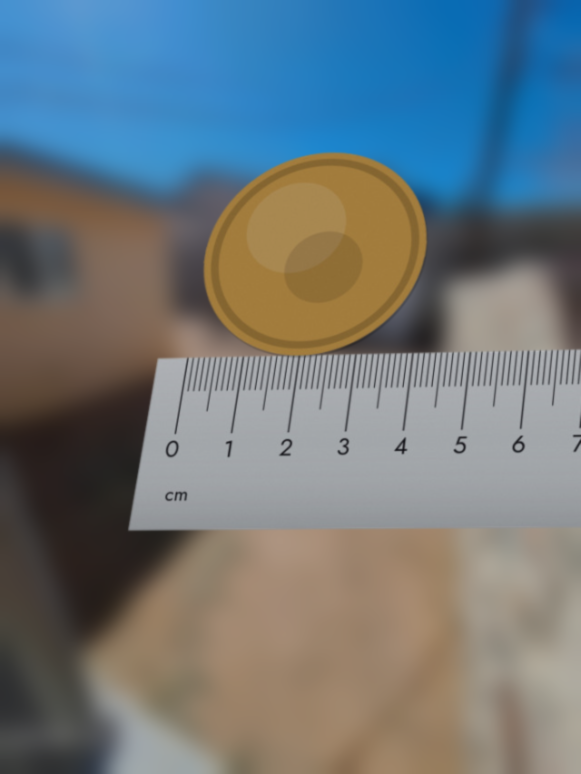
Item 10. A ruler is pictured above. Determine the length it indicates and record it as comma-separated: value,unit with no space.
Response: 4,cm
